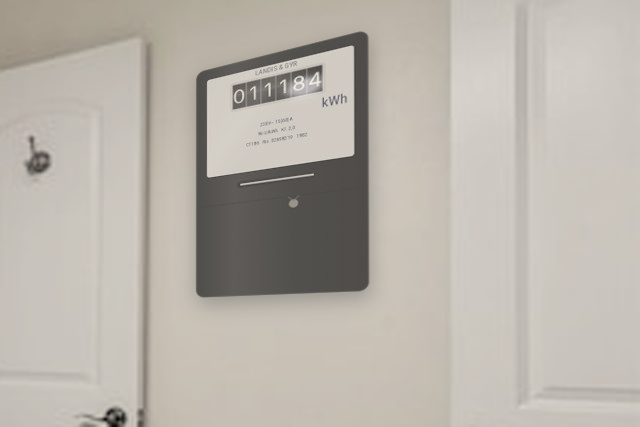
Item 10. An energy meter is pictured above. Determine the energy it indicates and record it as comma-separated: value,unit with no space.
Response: 11184,kWh
